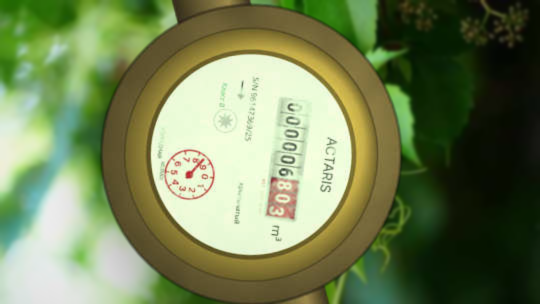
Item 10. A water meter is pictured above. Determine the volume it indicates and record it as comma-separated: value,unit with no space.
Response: 6.8028,m³
